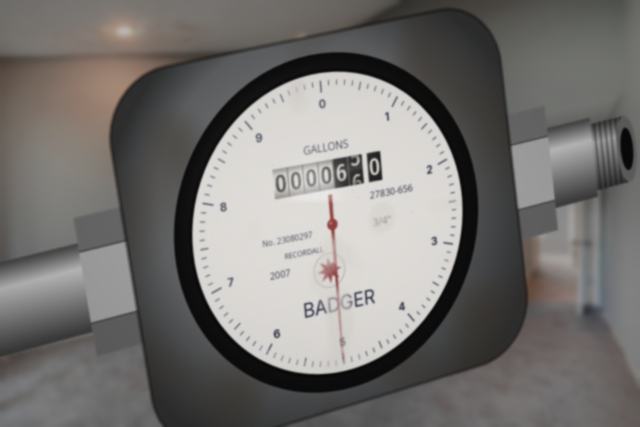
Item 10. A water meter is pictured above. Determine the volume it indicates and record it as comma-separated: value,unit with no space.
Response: 655.0,gal
